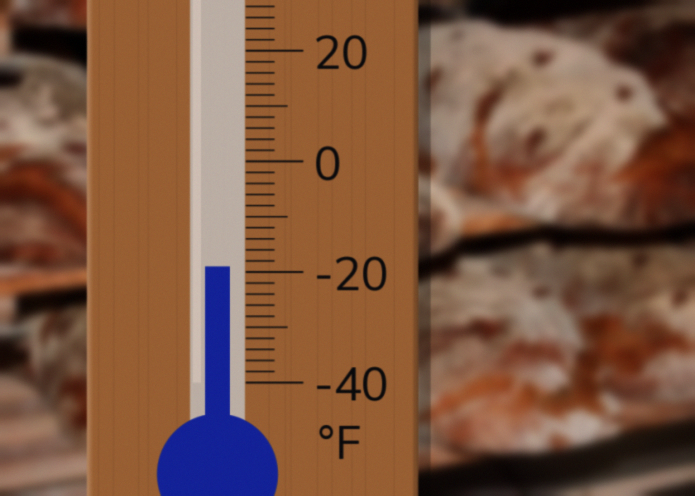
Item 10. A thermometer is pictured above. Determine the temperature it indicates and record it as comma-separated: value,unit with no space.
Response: -19,°F
